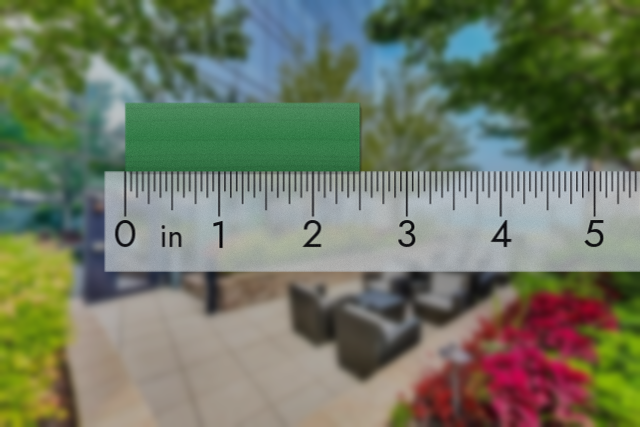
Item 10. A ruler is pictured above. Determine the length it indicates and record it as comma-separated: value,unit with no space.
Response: 2.5,in
